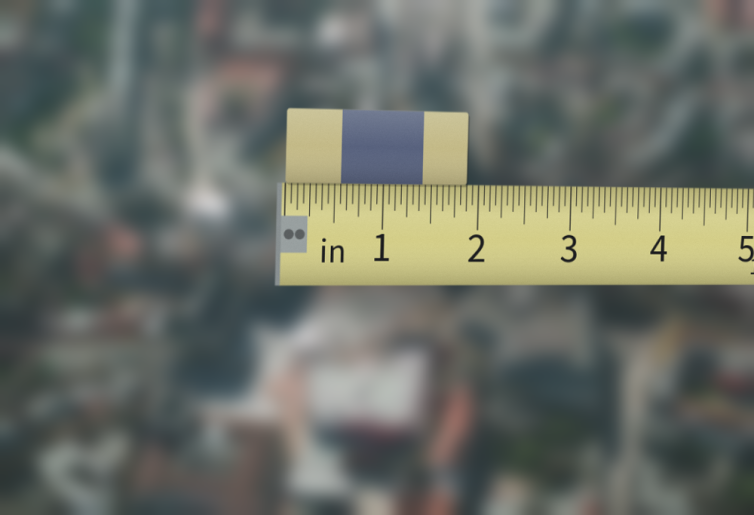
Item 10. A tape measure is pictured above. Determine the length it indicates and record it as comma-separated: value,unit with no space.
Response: 1.875,in
